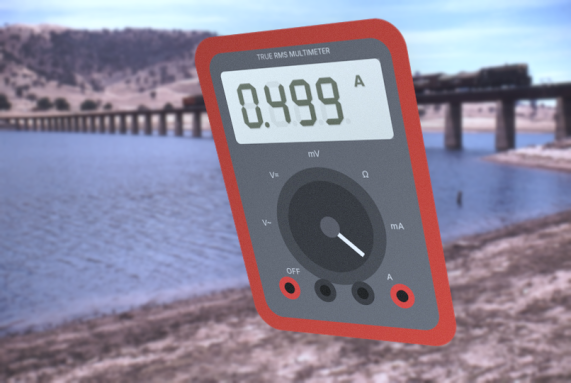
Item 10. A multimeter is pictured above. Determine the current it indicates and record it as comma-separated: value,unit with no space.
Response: 0.499,A
